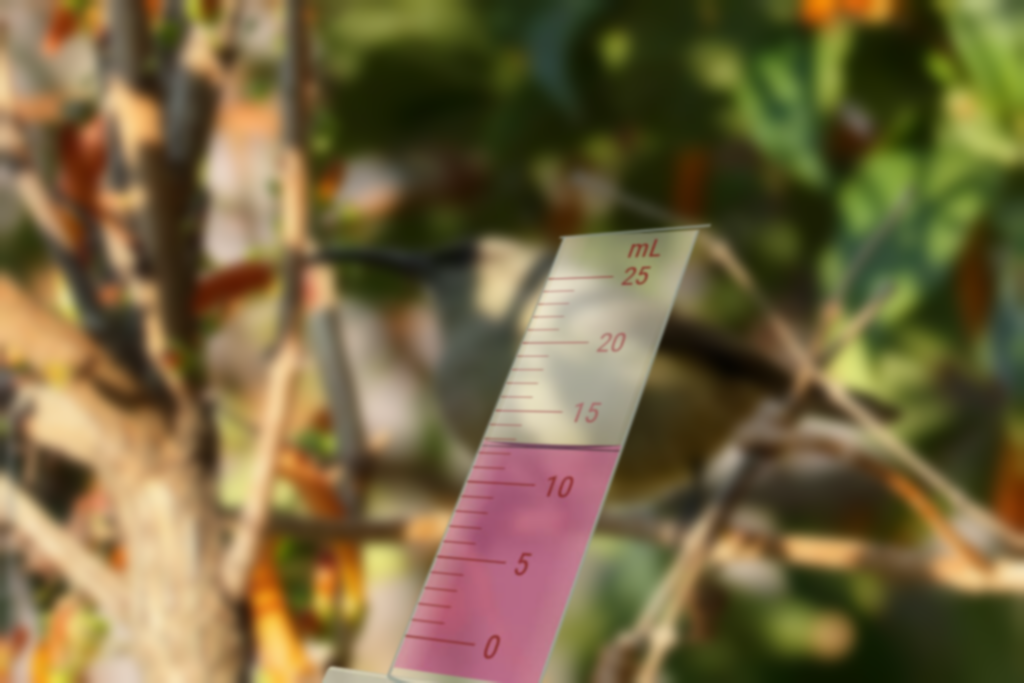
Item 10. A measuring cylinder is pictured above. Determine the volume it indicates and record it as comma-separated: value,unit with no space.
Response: 12.5,mL
